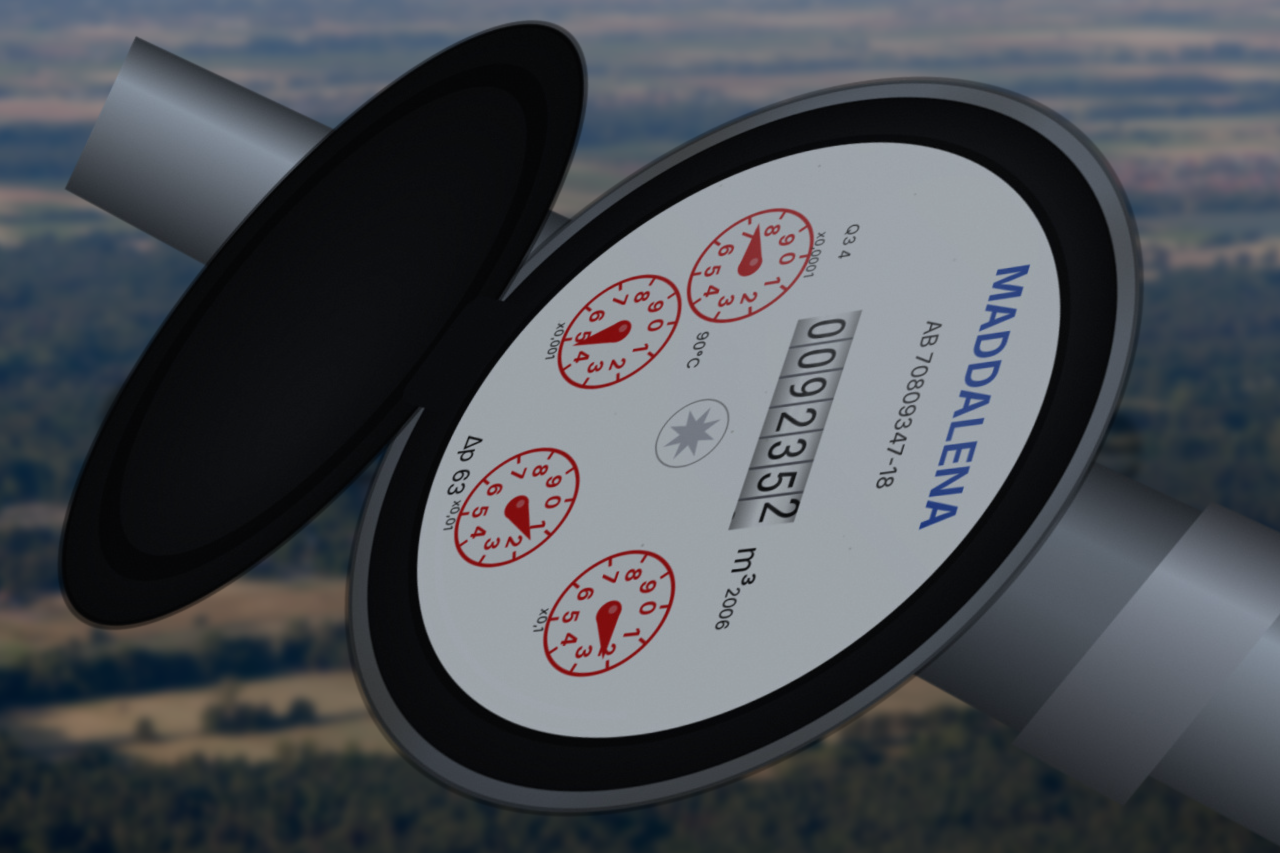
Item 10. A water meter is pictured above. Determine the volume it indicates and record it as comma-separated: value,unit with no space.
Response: 92352.2147,m³
